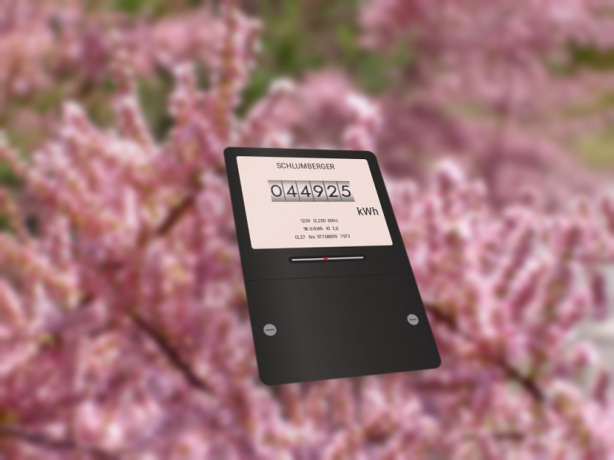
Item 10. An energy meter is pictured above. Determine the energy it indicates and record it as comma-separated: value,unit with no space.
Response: 44925,kWh
